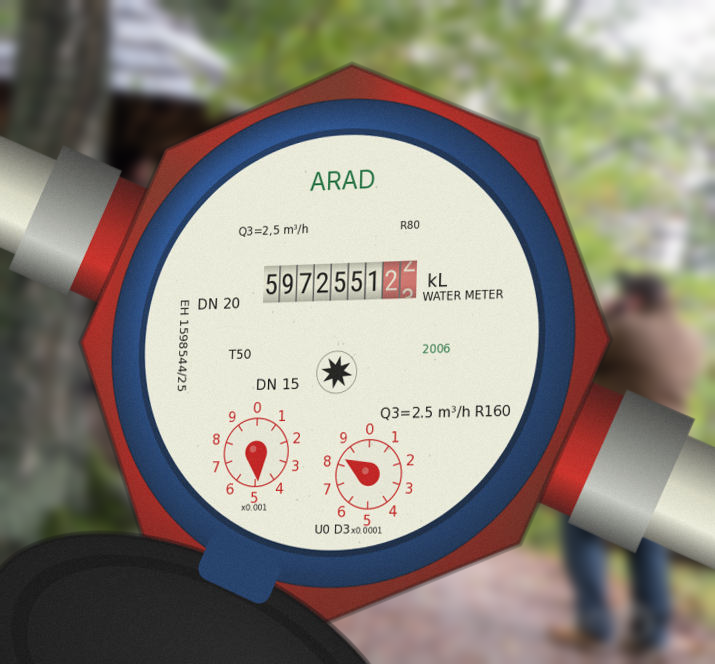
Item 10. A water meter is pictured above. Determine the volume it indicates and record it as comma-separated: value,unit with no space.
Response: 5972551.2248,kL
